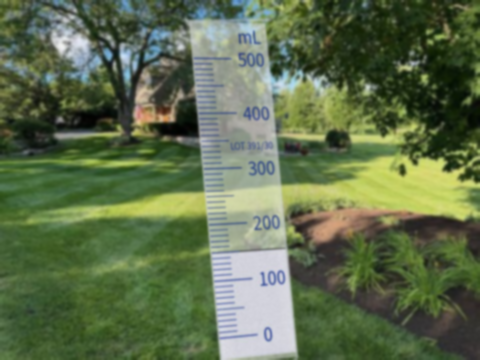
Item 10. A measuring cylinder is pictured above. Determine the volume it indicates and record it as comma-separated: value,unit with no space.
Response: 150,mL
